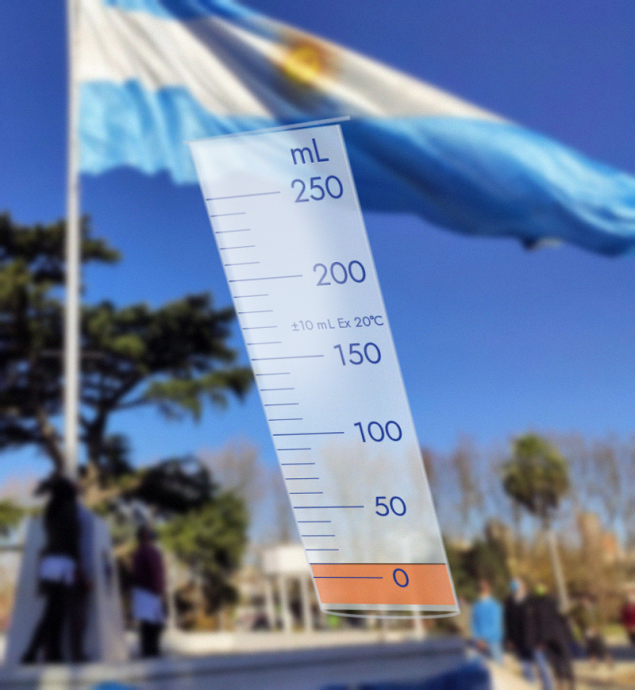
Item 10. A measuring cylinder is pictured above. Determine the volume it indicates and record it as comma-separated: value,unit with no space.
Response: 10,mL
